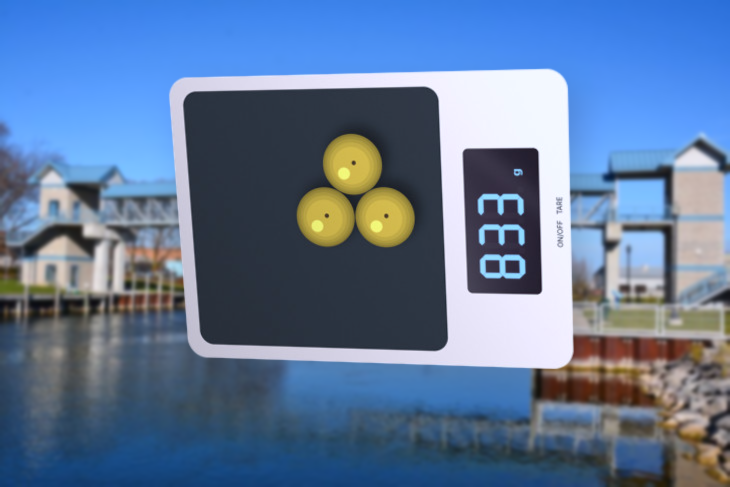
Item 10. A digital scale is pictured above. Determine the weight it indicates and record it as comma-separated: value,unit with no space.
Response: 833,g
